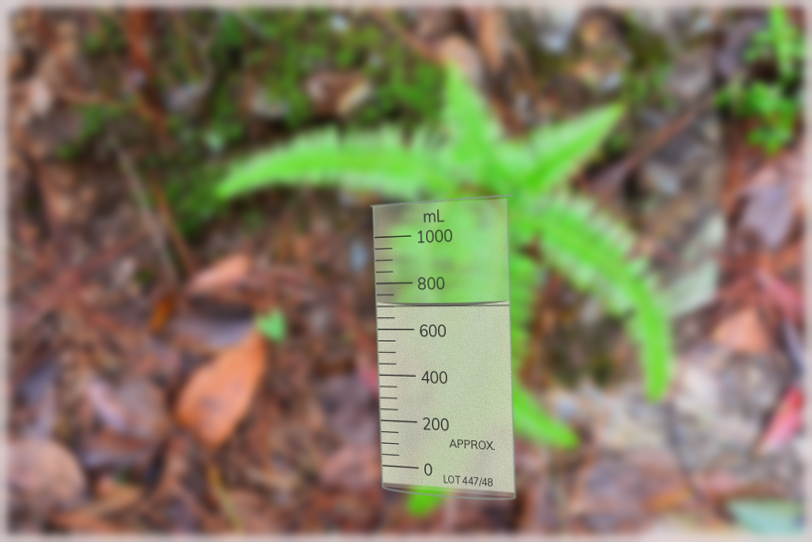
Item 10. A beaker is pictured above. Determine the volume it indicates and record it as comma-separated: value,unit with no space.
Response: 700,mL
